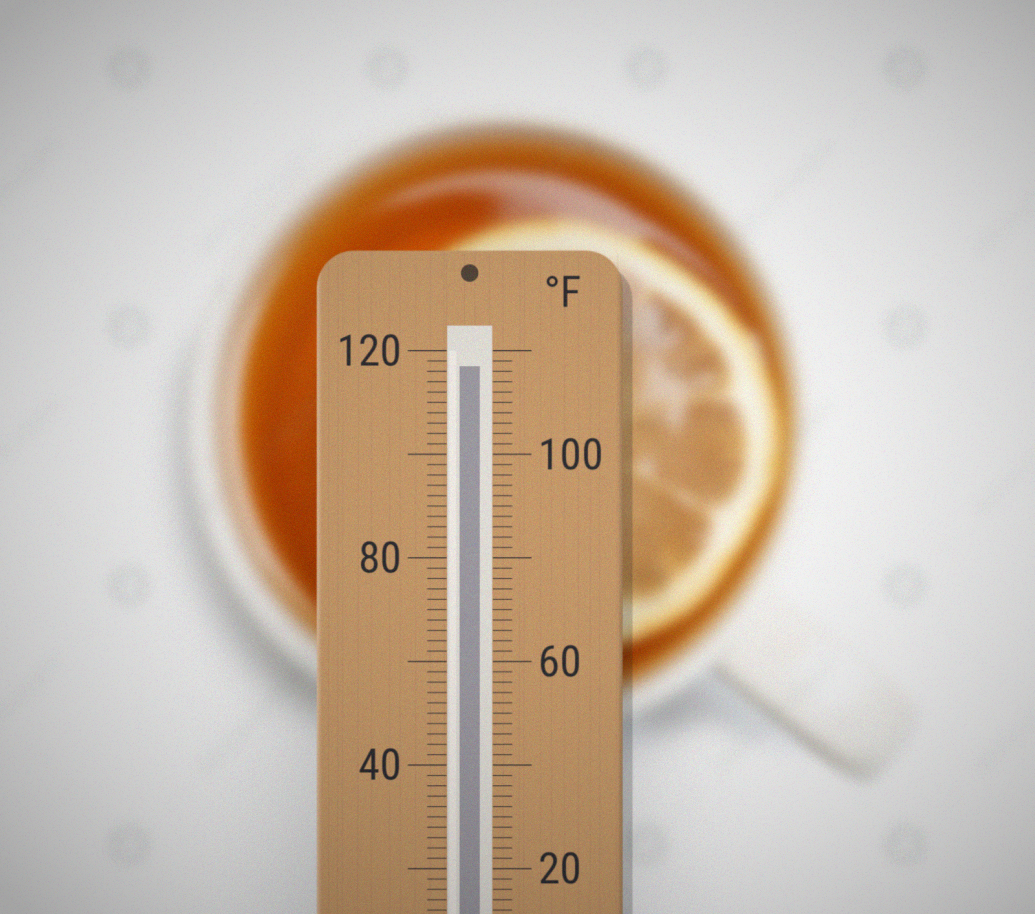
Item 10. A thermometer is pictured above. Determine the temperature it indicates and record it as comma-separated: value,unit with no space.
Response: 117,°F
